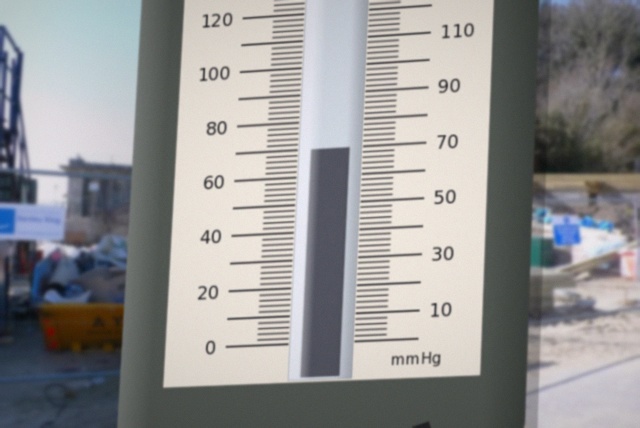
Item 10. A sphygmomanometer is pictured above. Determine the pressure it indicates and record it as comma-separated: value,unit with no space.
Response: 70,mmHg
